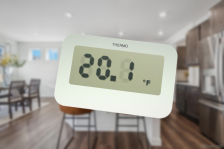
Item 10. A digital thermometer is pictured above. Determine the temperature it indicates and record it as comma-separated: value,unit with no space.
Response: 20.1,°F
